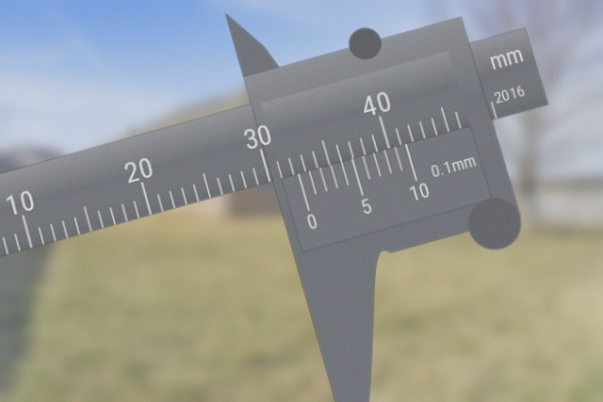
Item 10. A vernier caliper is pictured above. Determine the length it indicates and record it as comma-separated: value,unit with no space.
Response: 32.4,mm
